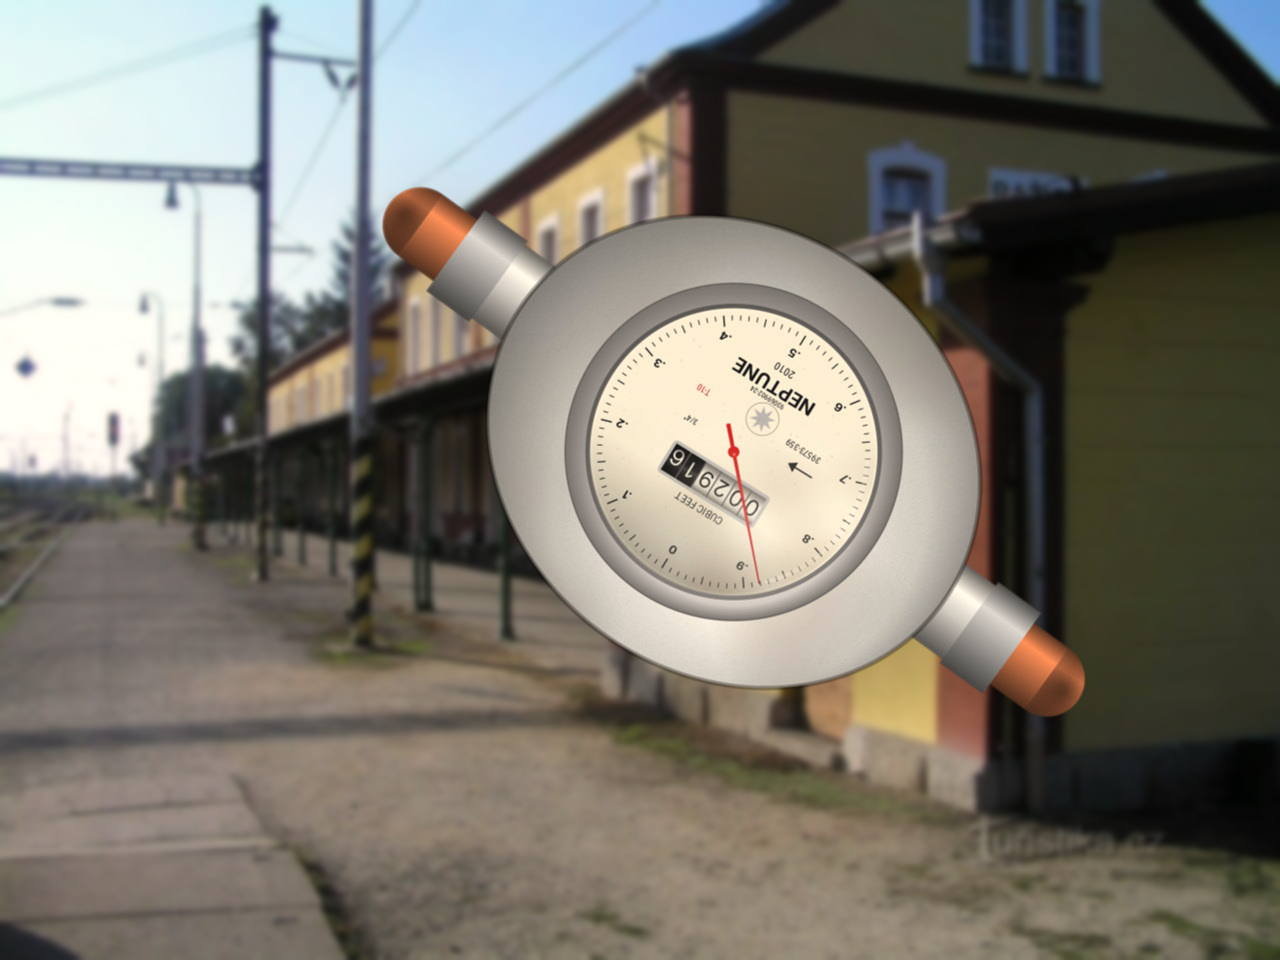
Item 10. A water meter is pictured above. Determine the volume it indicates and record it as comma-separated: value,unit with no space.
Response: 2915.88,ft³
